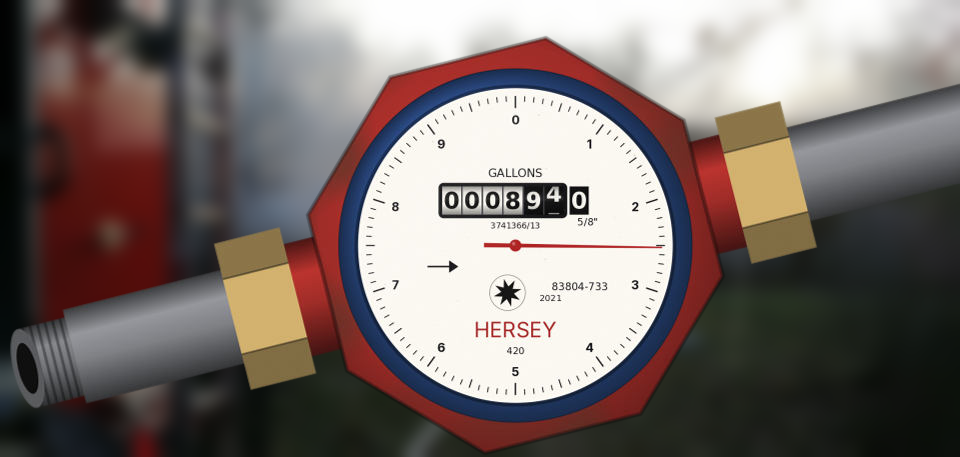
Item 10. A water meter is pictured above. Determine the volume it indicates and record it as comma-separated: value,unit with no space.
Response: 8942.5,gal
